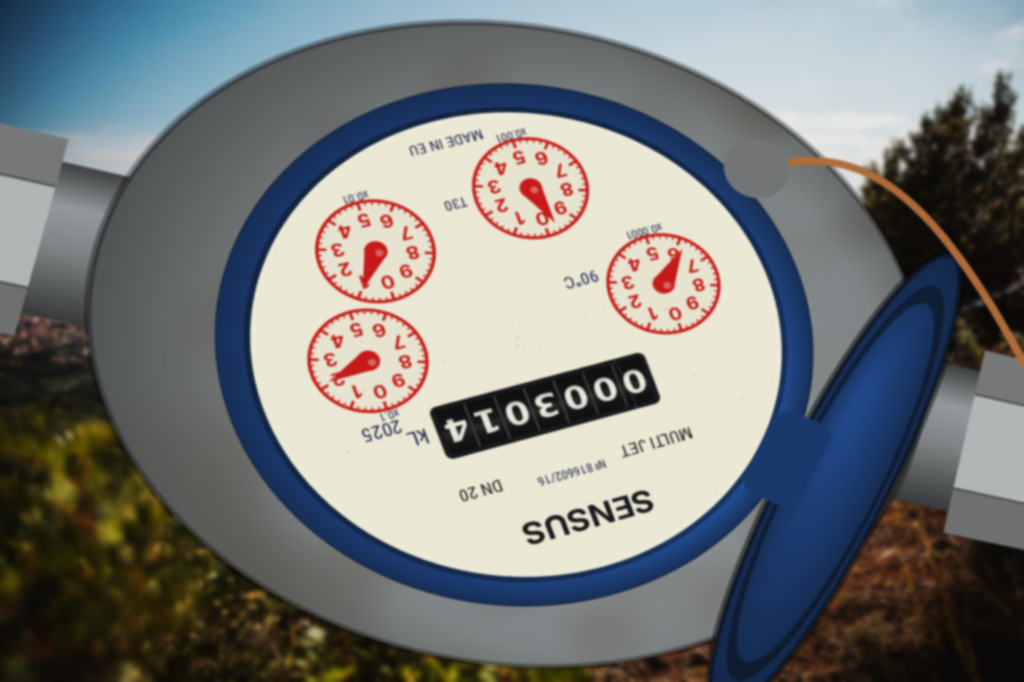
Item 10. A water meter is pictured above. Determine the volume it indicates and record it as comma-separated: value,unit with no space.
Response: 3014.2096,kL
